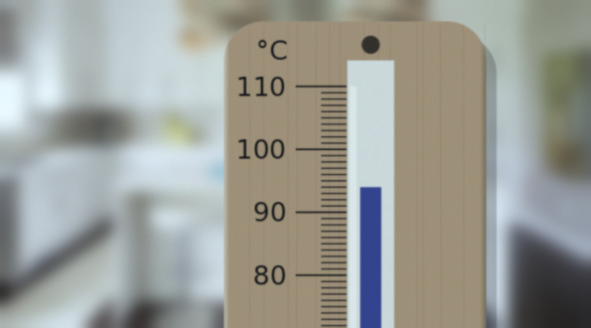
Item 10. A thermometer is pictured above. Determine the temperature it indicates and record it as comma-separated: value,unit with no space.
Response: 94,°C
